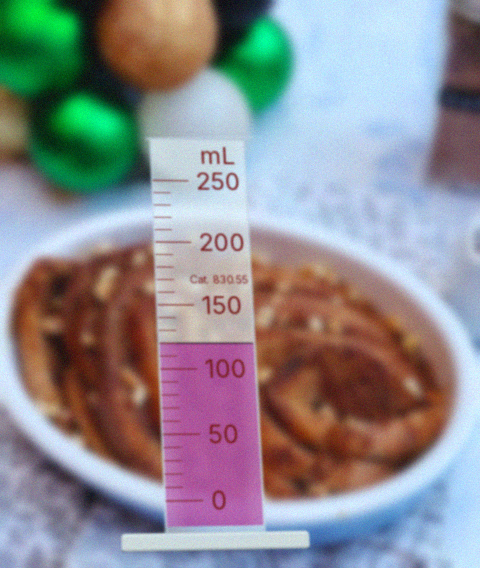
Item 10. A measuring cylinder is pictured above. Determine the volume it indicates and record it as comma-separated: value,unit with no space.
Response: 120,mL
